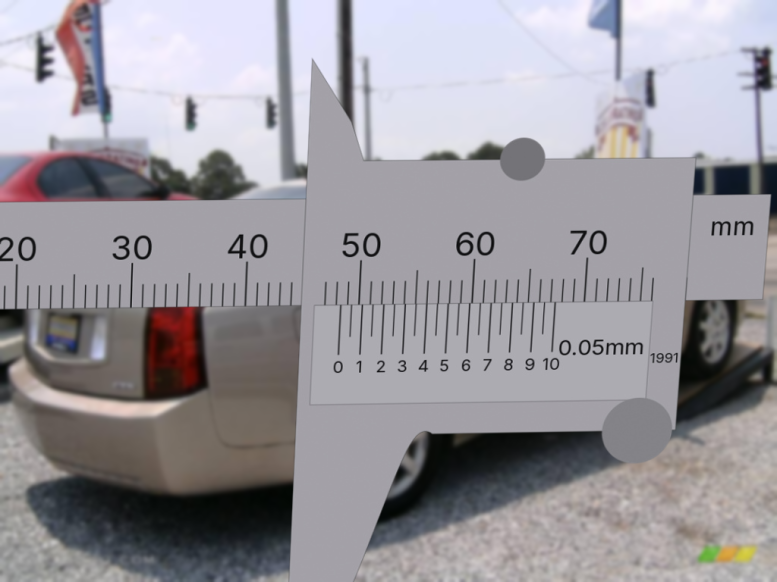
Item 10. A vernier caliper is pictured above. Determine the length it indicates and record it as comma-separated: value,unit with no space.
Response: 48.4,mm
